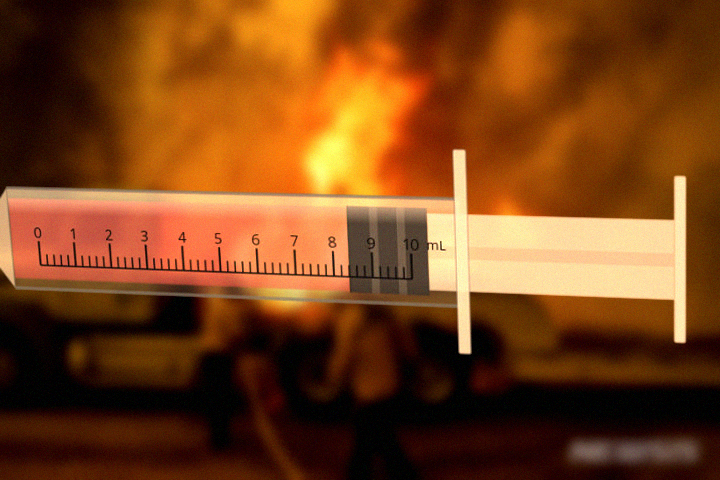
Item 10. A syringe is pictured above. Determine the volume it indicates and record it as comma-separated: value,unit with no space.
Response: 8.4,mL
